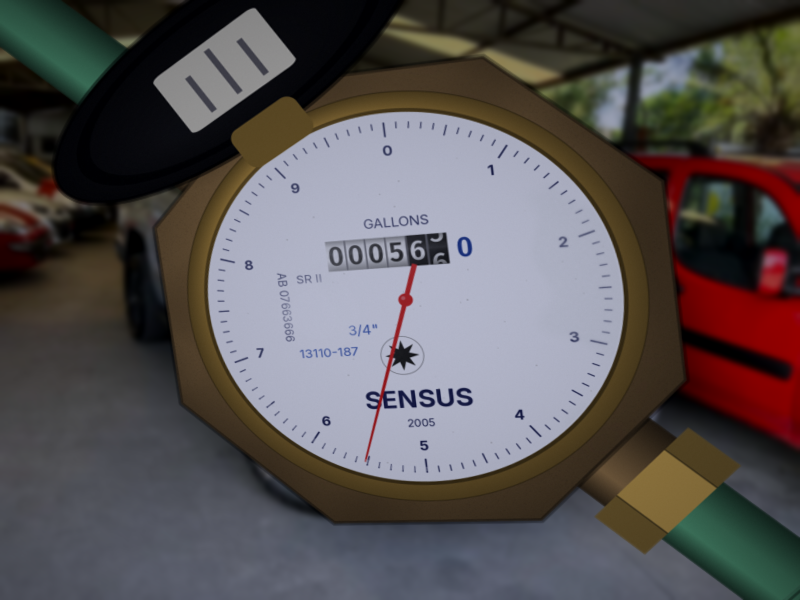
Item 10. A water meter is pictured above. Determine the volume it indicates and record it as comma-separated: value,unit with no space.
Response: 5655.5,gal
